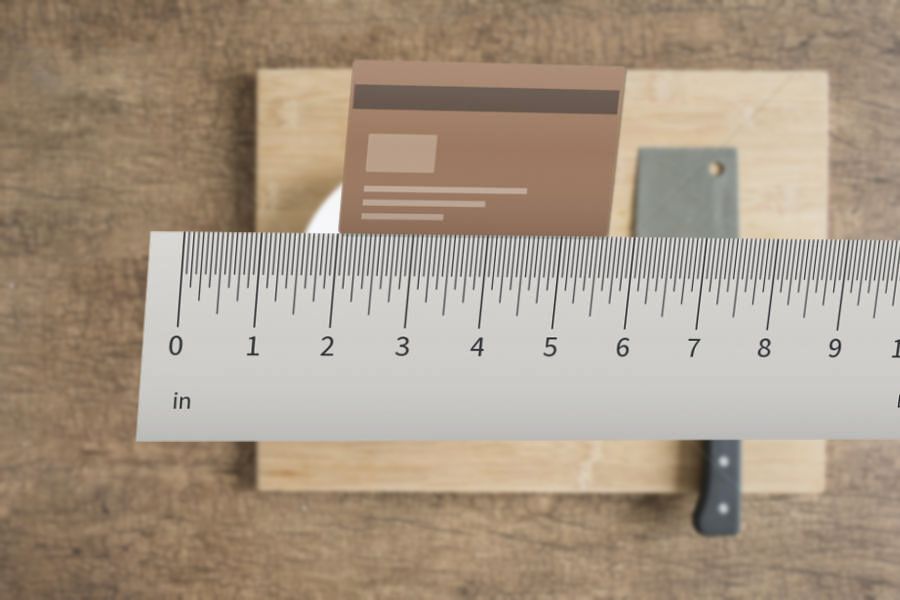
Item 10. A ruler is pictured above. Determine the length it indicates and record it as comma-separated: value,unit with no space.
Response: 3.625,in
